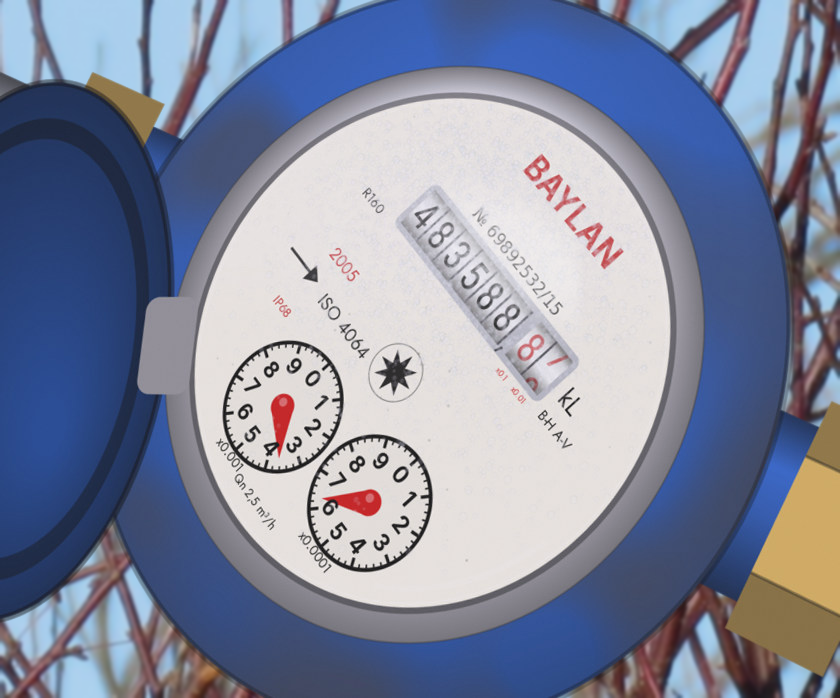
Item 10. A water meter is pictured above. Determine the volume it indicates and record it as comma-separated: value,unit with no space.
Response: 483588.8736,kL
